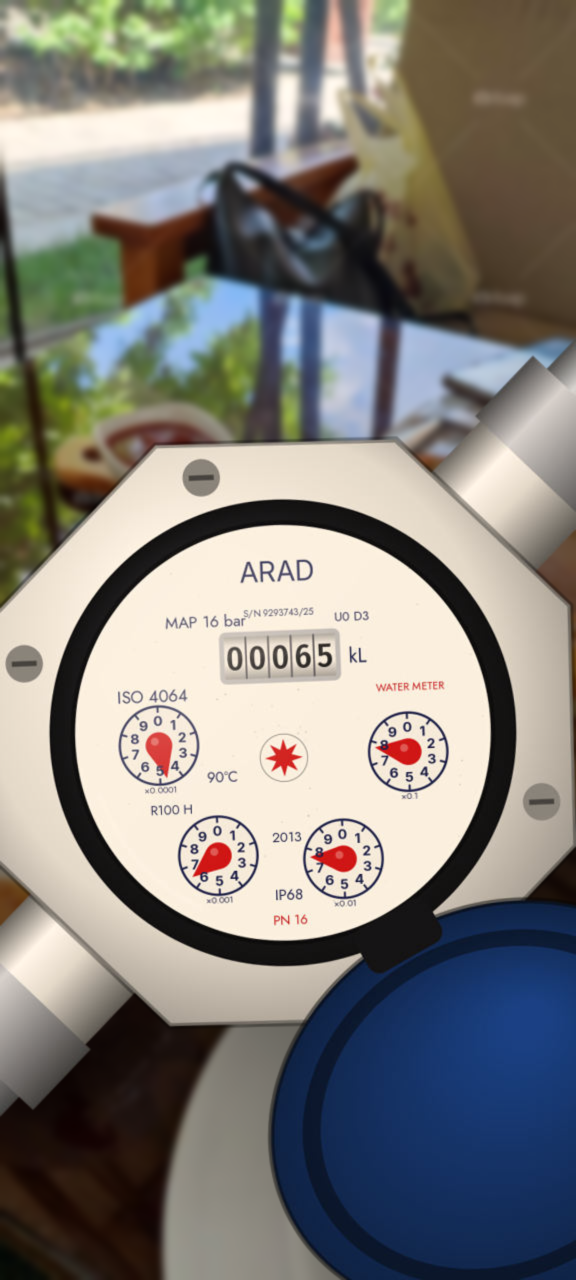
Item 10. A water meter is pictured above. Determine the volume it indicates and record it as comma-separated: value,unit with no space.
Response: 65.7764,kL
